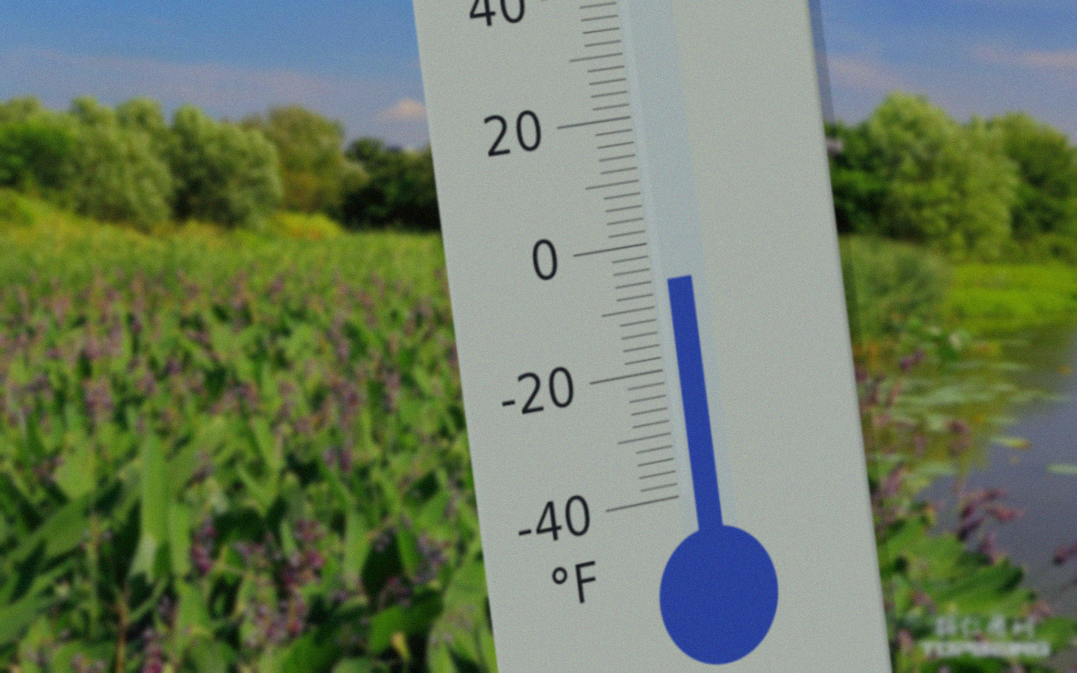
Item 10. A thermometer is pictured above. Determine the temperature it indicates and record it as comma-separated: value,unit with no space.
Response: -6,°F
